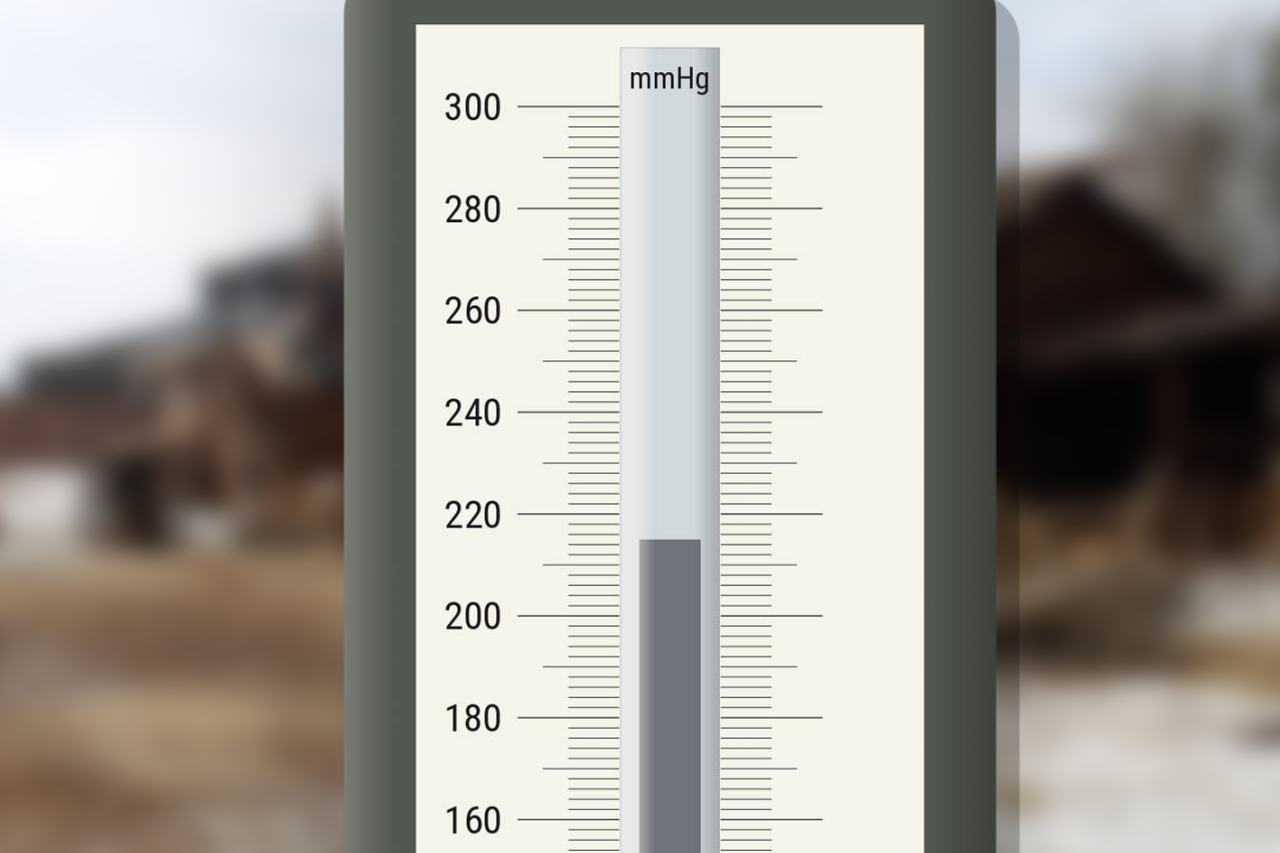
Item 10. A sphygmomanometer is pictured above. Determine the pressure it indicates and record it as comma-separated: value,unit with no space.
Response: 215,mmHg
